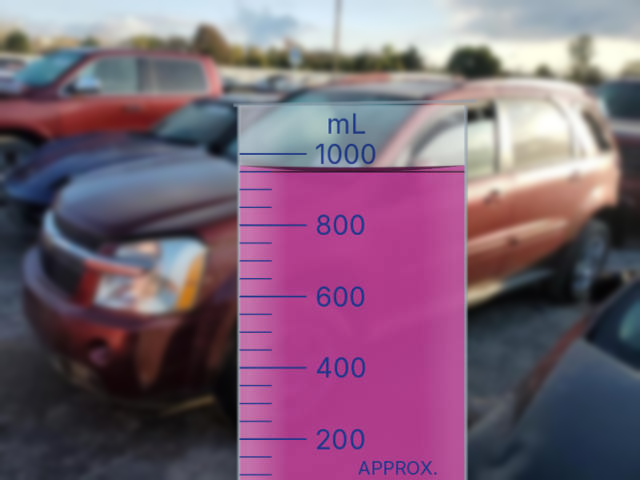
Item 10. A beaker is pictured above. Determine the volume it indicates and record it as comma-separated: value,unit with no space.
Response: 950,mL
